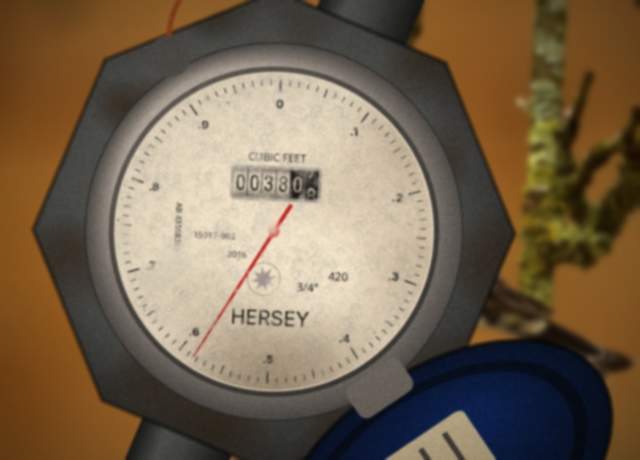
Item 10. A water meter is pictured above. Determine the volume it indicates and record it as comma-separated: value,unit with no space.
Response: 3807.58,ft³
